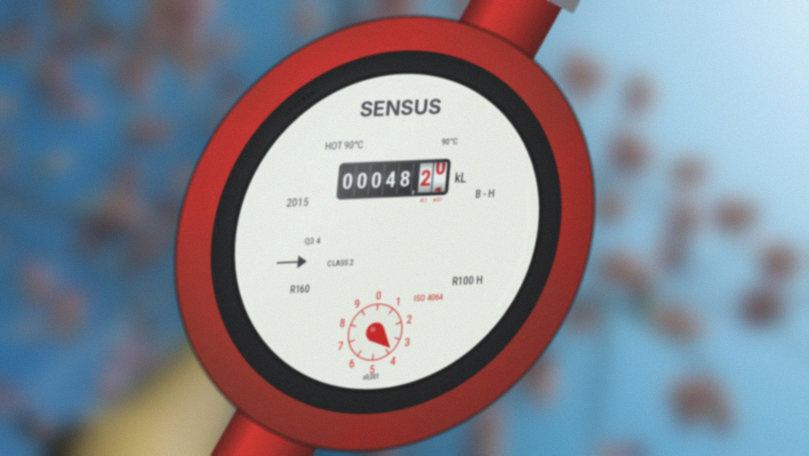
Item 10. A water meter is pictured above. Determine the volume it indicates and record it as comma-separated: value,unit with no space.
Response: 48.203,kL
